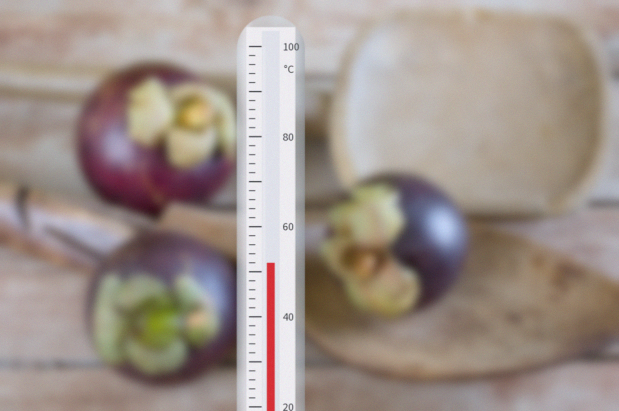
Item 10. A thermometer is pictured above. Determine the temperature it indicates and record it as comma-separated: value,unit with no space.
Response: 52,°C
